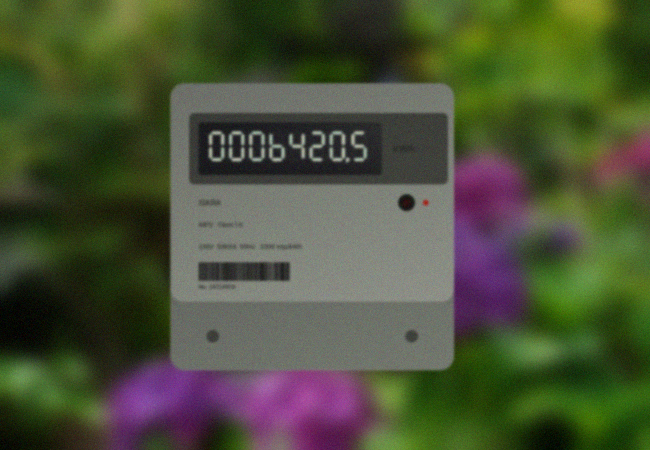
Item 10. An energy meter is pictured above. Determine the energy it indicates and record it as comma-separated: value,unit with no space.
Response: 6420.5,kWh
